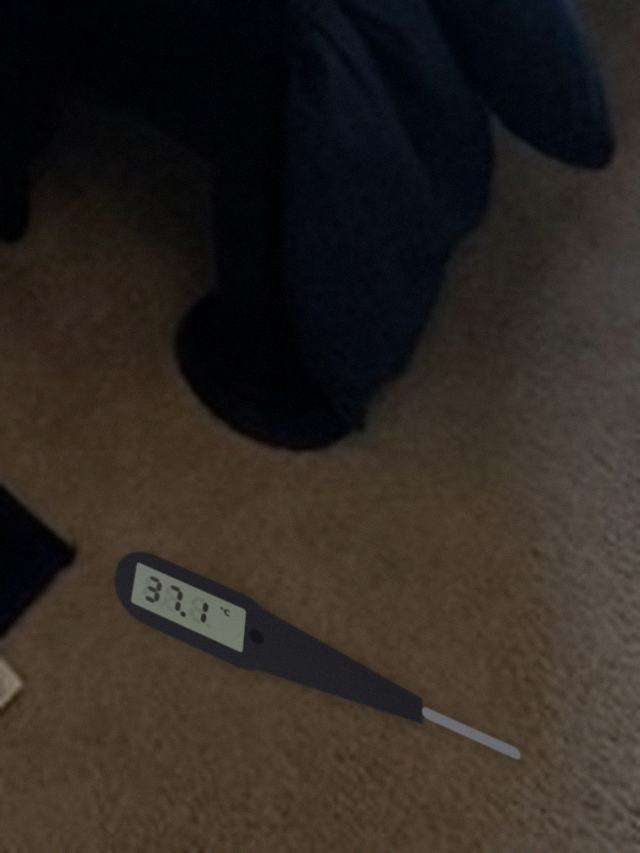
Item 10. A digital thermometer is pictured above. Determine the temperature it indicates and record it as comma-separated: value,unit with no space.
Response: 37.1,°C
